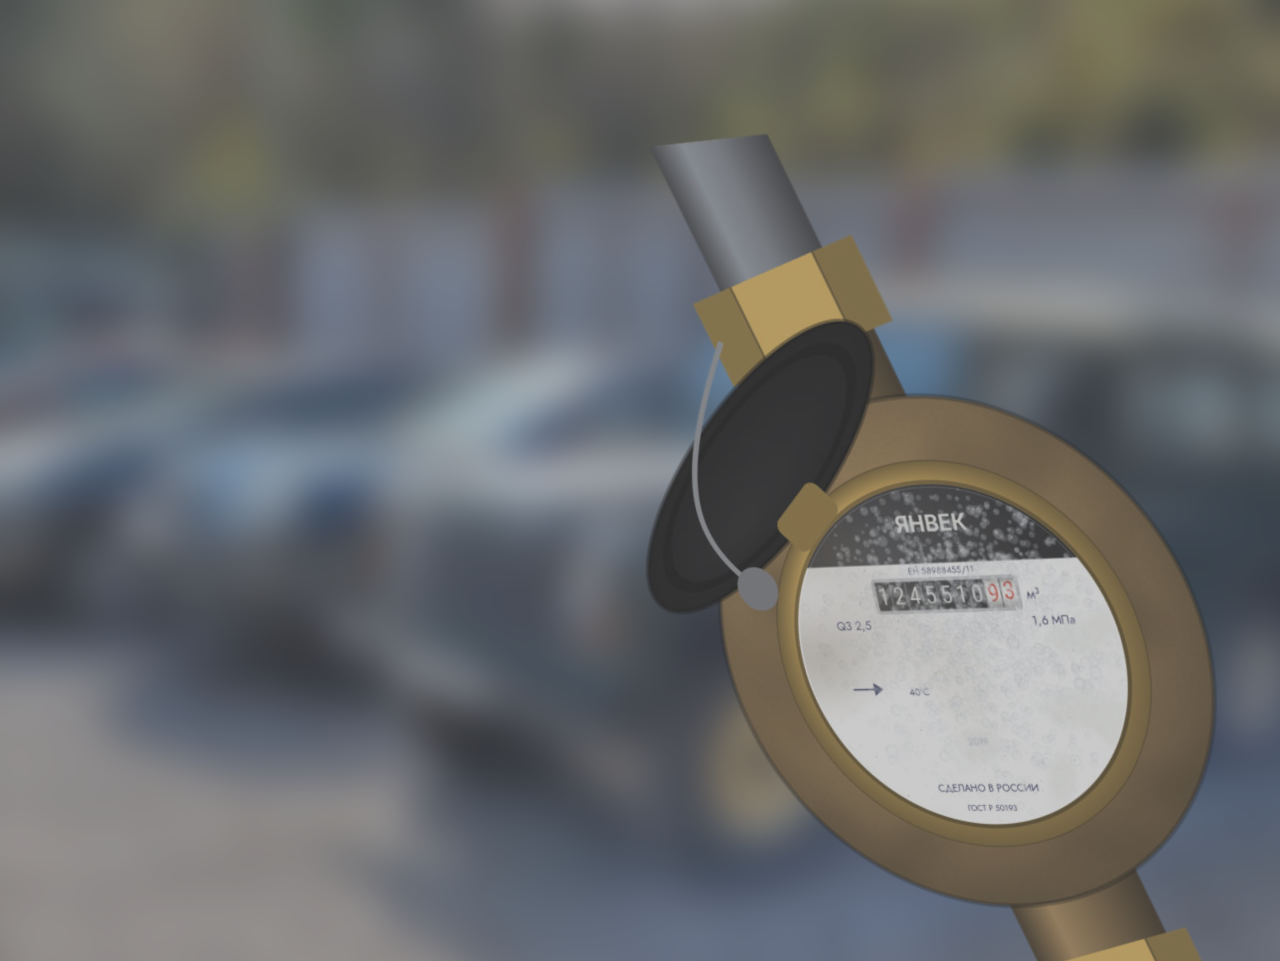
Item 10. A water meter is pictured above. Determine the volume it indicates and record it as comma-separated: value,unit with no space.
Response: 1245510.93,m³
